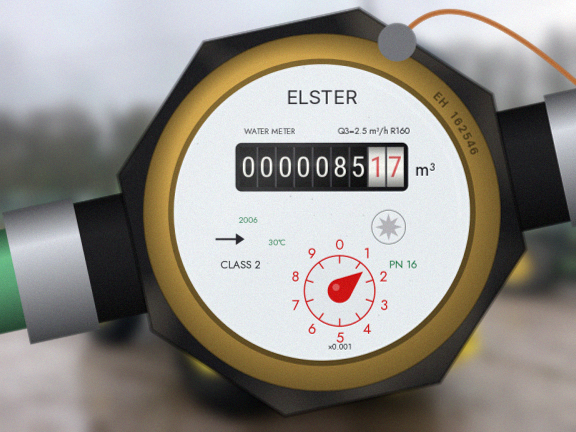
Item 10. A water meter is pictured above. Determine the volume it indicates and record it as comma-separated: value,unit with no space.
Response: 85.171,m³
